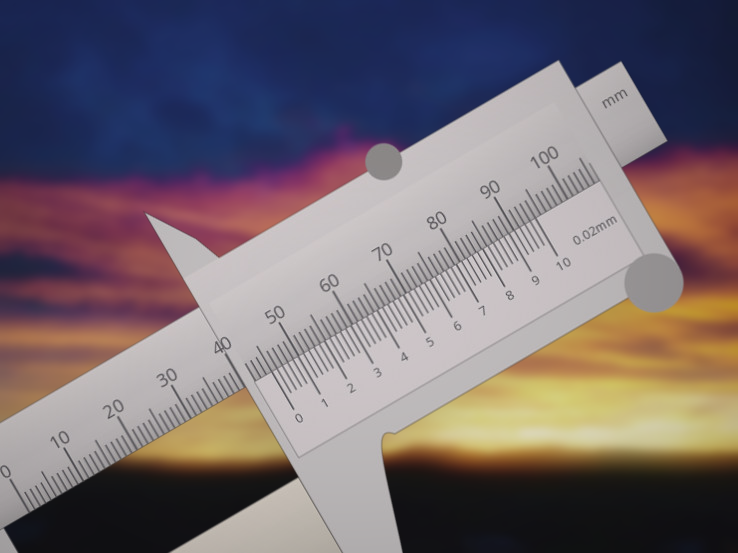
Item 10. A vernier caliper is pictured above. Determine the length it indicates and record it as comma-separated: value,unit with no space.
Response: 45.0,mm
